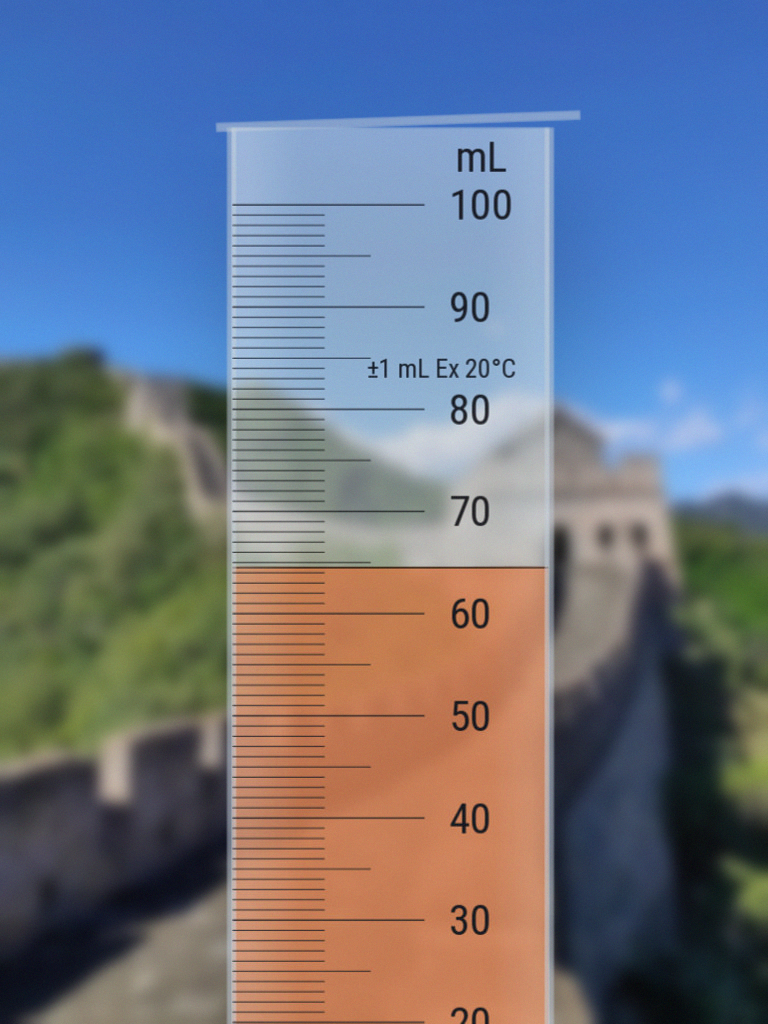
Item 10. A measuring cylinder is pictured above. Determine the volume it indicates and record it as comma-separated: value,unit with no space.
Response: 64.5,mL
